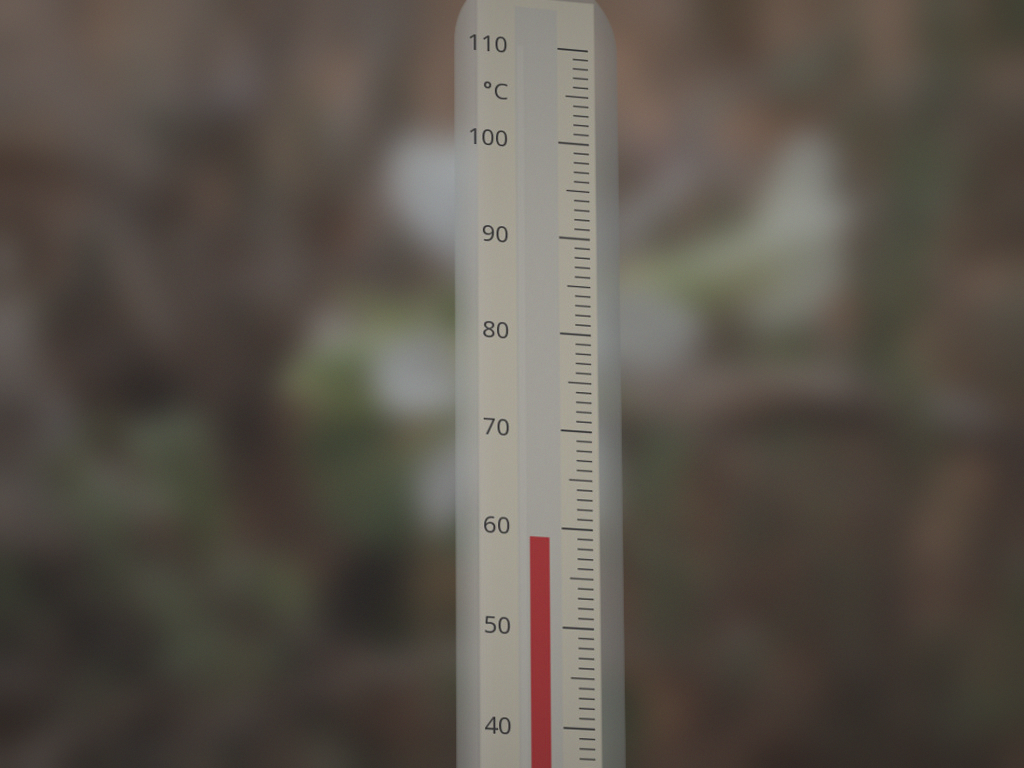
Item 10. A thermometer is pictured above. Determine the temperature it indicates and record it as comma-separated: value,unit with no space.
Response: 59,°C
